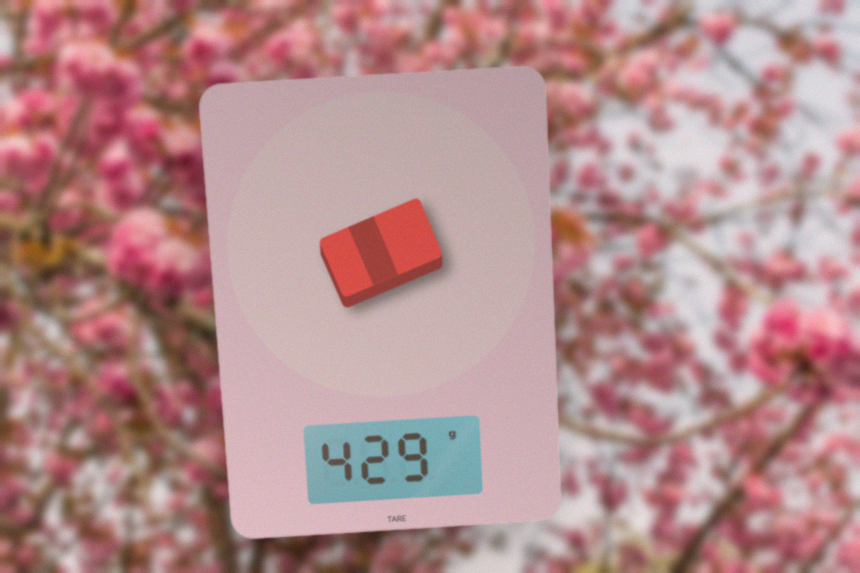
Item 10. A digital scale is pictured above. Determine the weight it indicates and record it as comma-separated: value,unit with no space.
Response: 429,g
